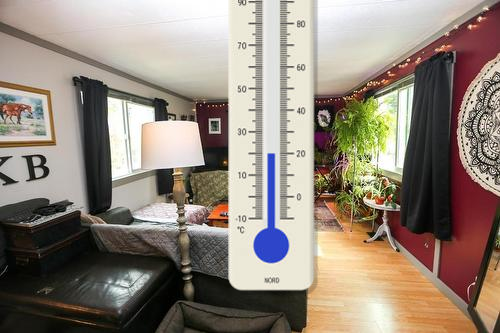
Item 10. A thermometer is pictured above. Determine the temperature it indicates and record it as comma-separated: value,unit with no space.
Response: 20,°C
